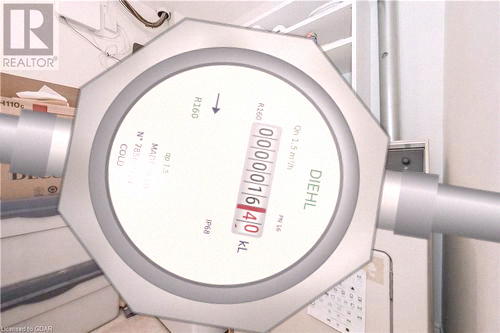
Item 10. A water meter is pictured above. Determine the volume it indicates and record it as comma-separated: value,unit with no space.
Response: 16.40,kL
